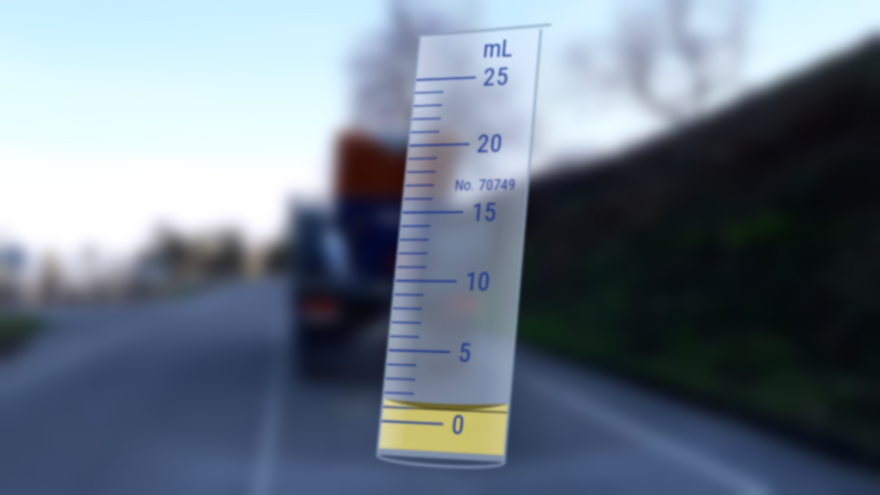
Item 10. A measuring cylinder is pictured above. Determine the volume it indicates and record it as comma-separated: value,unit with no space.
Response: 1,mL
